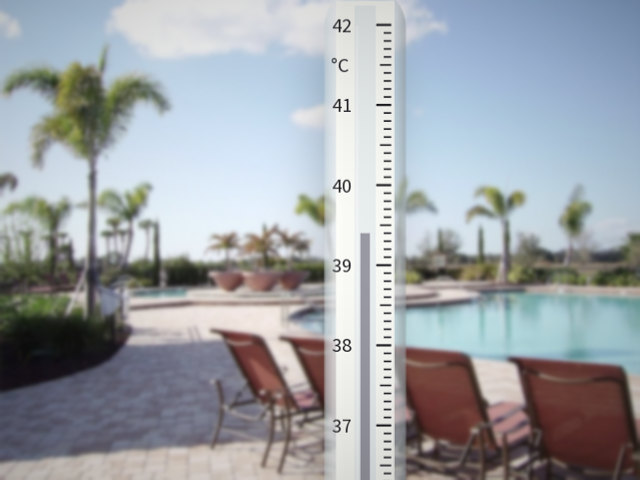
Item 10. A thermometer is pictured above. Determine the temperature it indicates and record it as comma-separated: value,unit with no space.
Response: 39.4,°C
